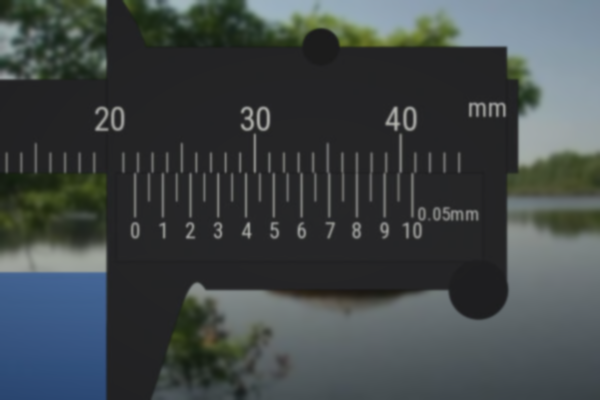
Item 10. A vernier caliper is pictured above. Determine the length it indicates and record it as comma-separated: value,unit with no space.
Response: 21.8,mm
